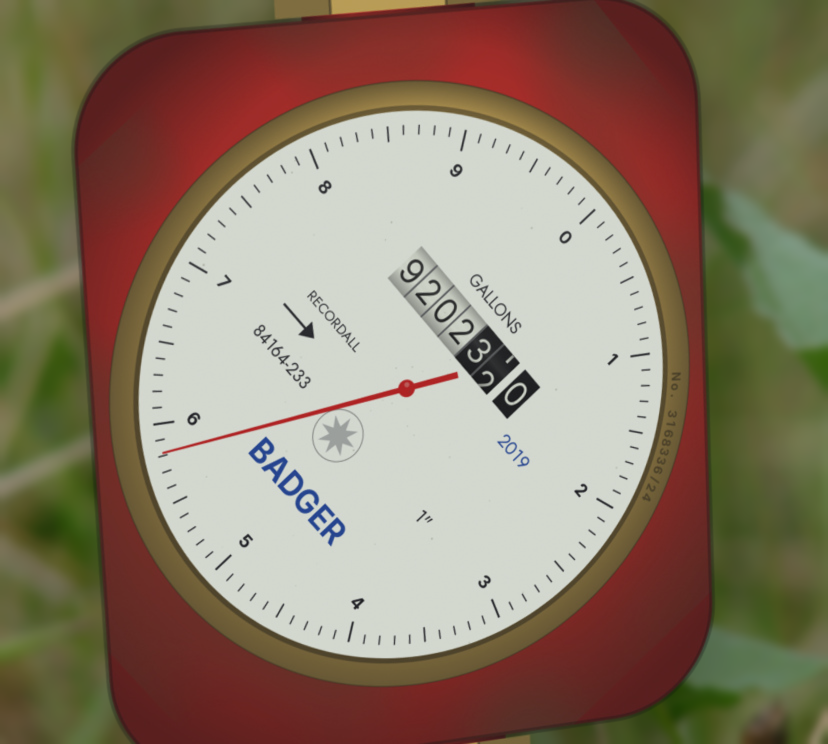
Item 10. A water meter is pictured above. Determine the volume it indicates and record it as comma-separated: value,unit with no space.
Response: 9202315.8,gal
